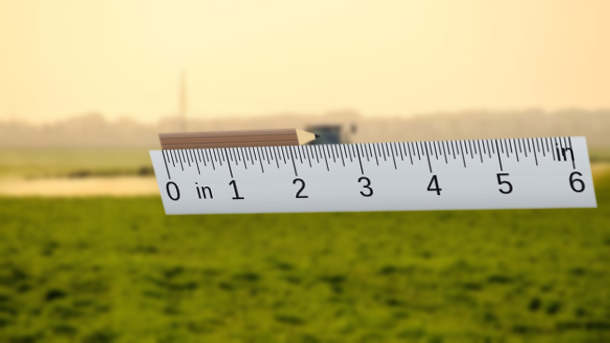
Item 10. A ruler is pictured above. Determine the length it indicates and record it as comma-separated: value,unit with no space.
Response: 2.5,in
